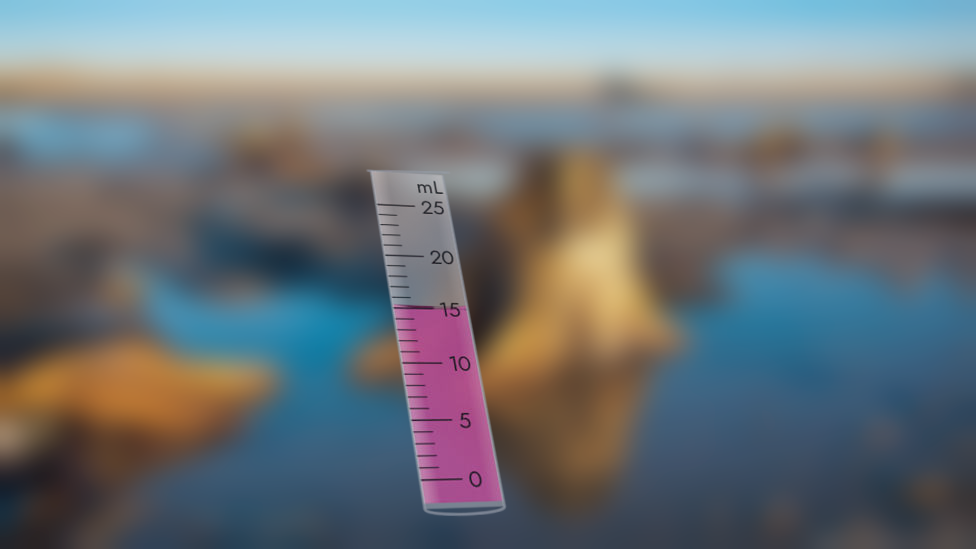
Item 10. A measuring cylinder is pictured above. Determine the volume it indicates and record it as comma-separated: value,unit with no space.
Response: 15,mL
